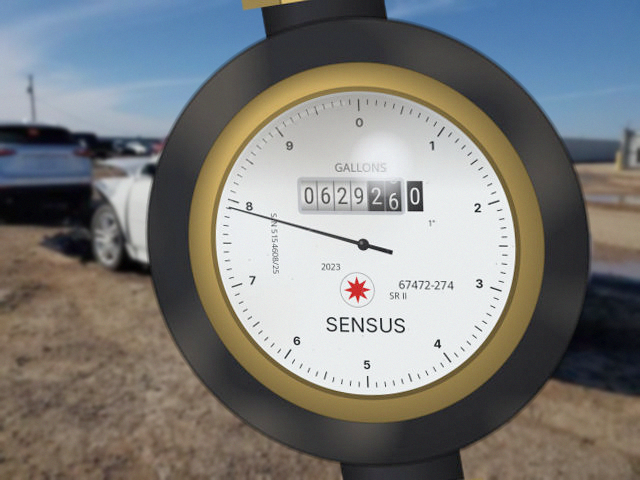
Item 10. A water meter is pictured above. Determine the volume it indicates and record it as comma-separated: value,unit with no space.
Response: 629257.9,gal
